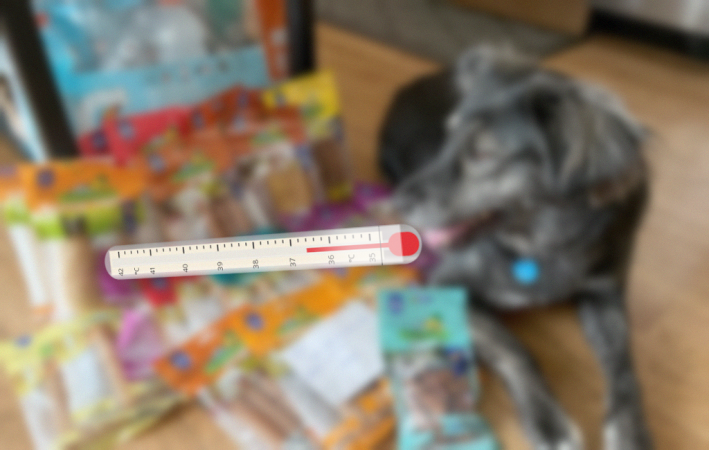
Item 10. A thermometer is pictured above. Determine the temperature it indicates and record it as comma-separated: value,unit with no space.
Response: 36.6,°C
